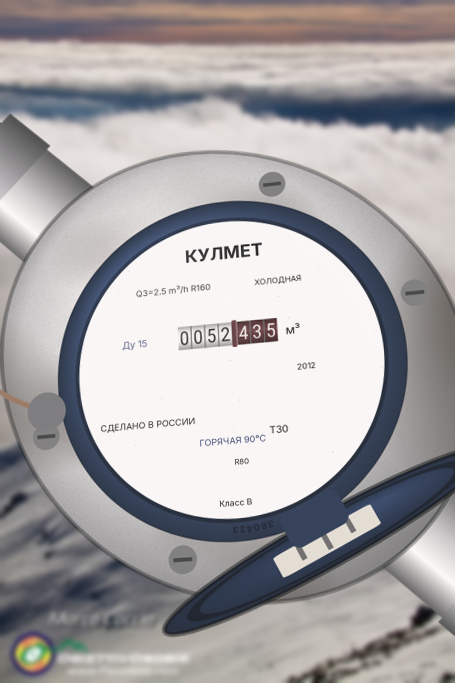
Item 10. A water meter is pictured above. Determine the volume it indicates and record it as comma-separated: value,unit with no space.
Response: 52.435,m³
